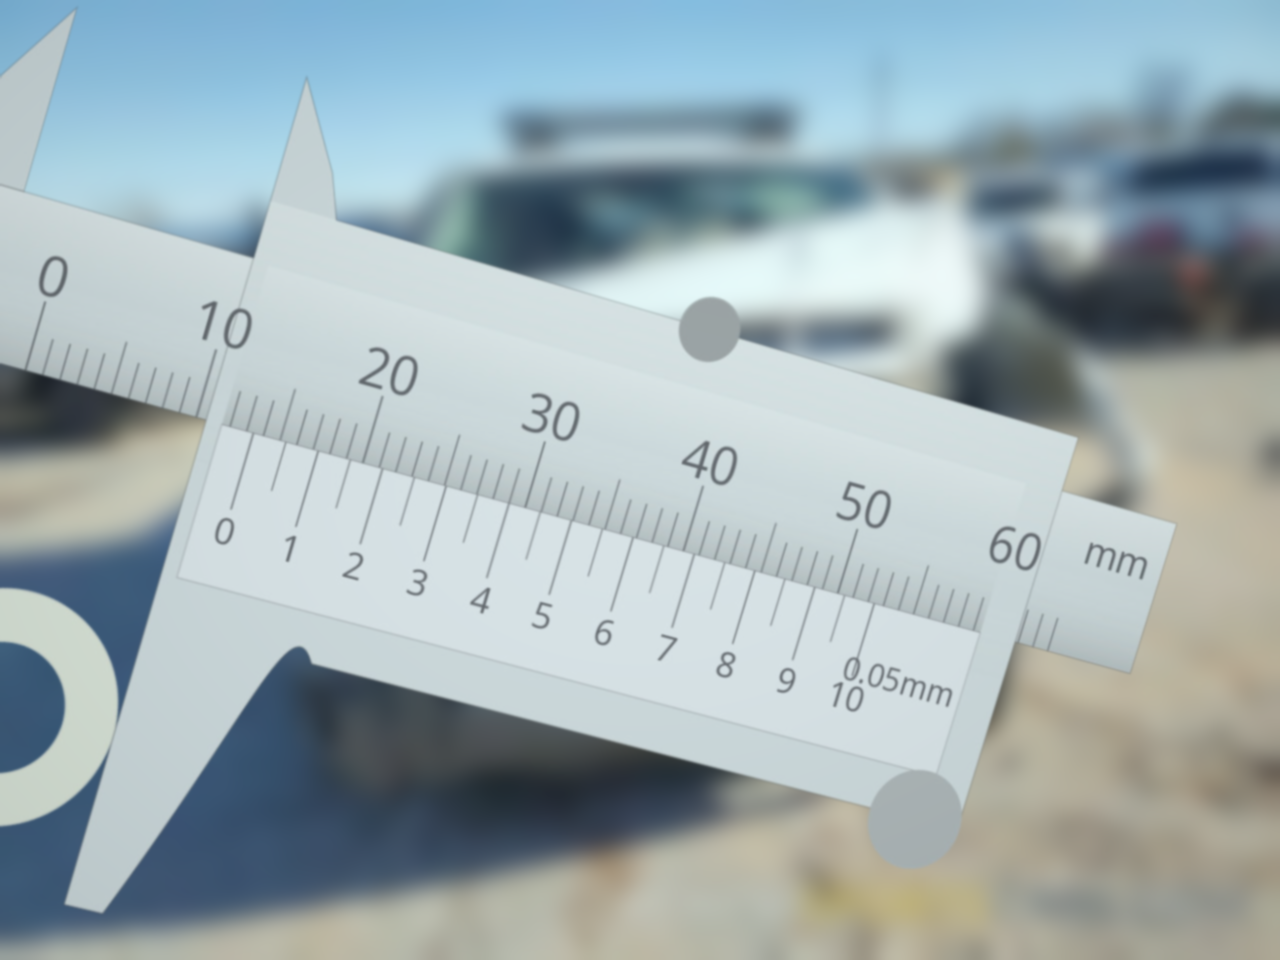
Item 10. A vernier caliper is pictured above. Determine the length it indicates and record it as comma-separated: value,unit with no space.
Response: 13.4,mm
